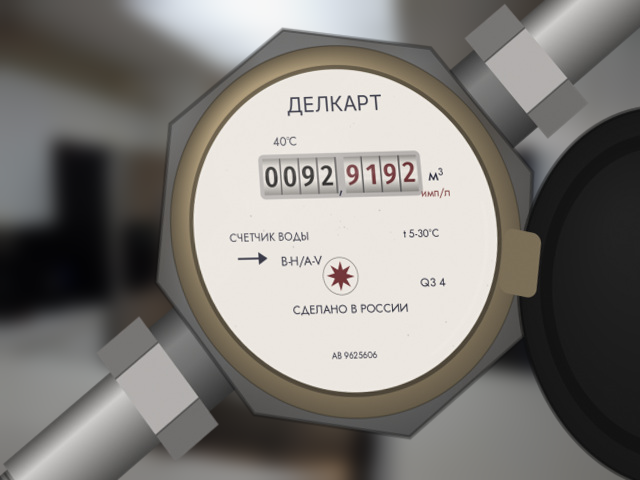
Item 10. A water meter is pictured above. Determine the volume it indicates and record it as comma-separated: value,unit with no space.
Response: 92.9192,m³
